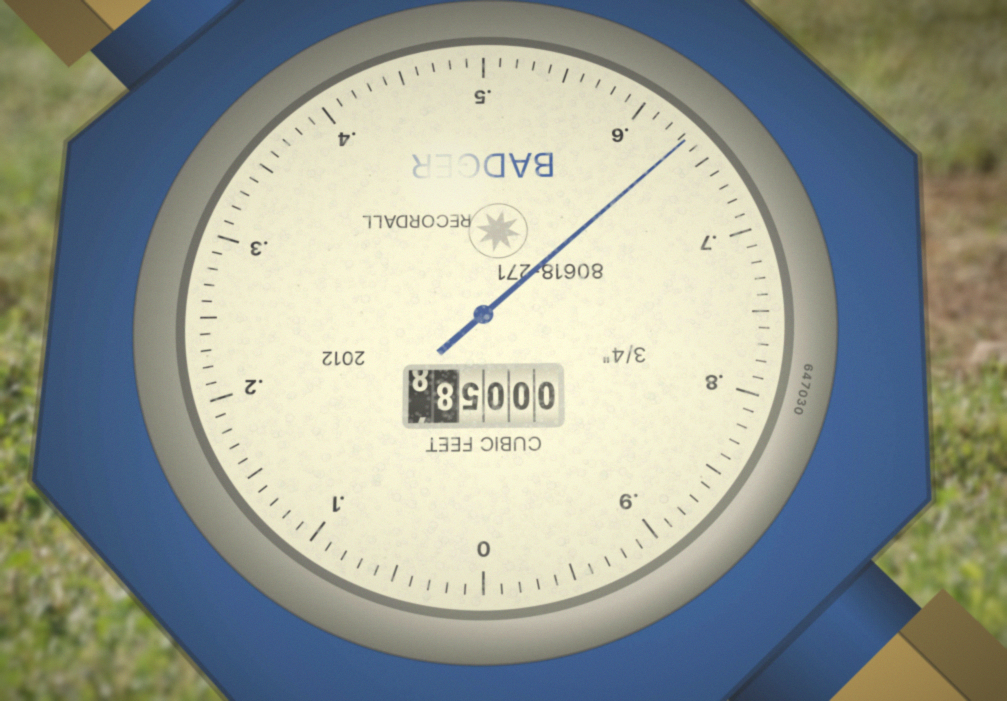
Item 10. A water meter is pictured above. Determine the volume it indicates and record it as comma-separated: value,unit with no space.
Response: 587.63,ft³
